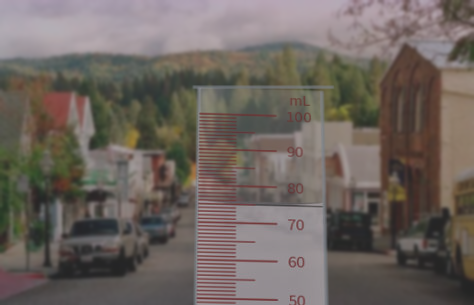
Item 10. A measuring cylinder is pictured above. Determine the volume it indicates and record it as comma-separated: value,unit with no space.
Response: 75,mL
